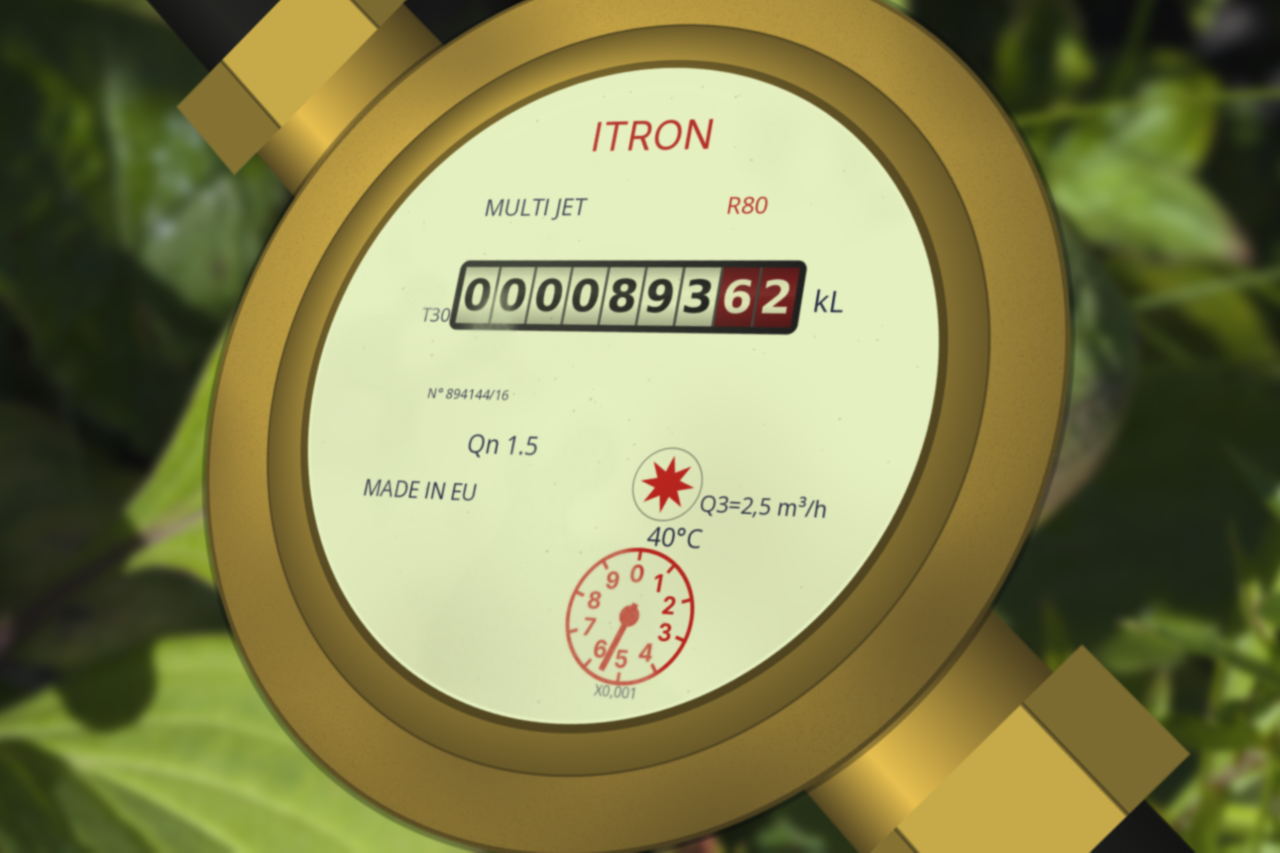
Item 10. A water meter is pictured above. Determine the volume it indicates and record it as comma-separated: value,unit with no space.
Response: 893.625,kL
